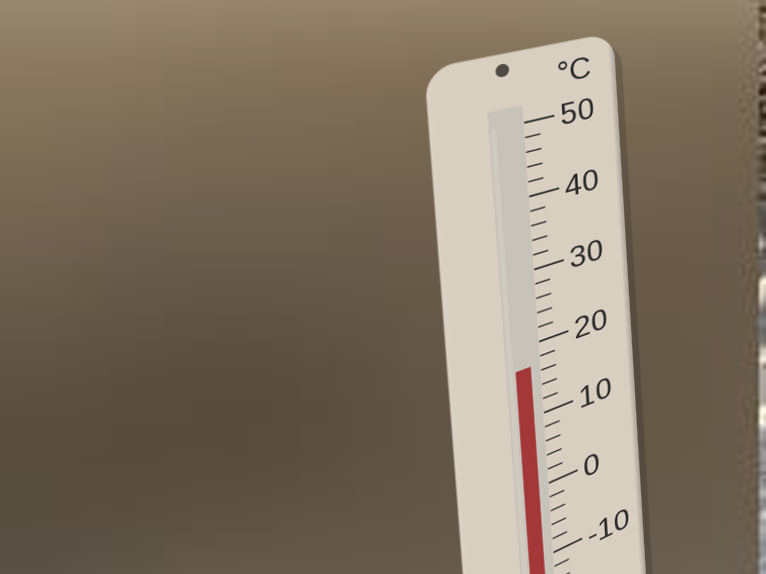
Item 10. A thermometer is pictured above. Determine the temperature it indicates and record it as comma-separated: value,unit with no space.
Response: 17,°C
